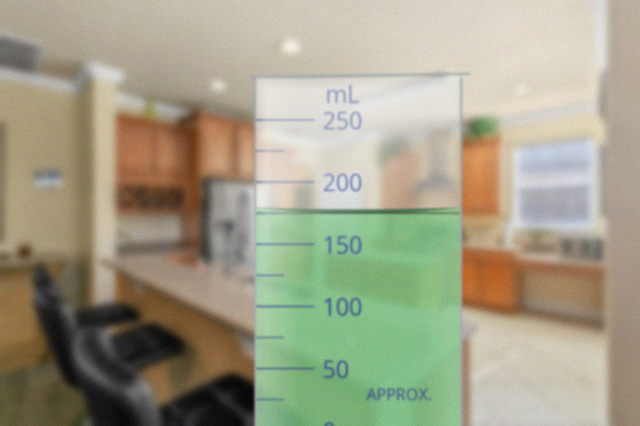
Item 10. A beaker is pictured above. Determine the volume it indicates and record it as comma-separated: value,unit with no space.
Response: 175,mL
